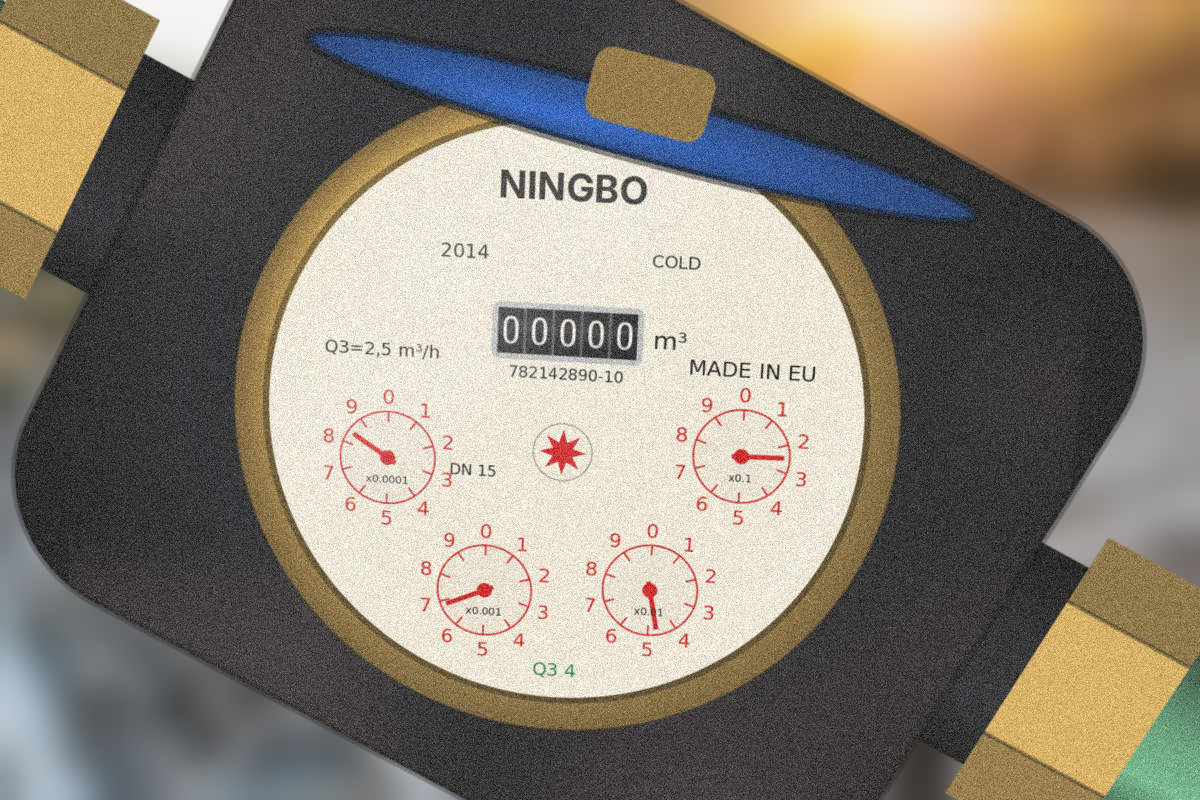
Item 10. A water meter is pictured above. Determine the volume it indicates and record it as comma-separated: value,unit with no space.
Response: 0.2468,m³
